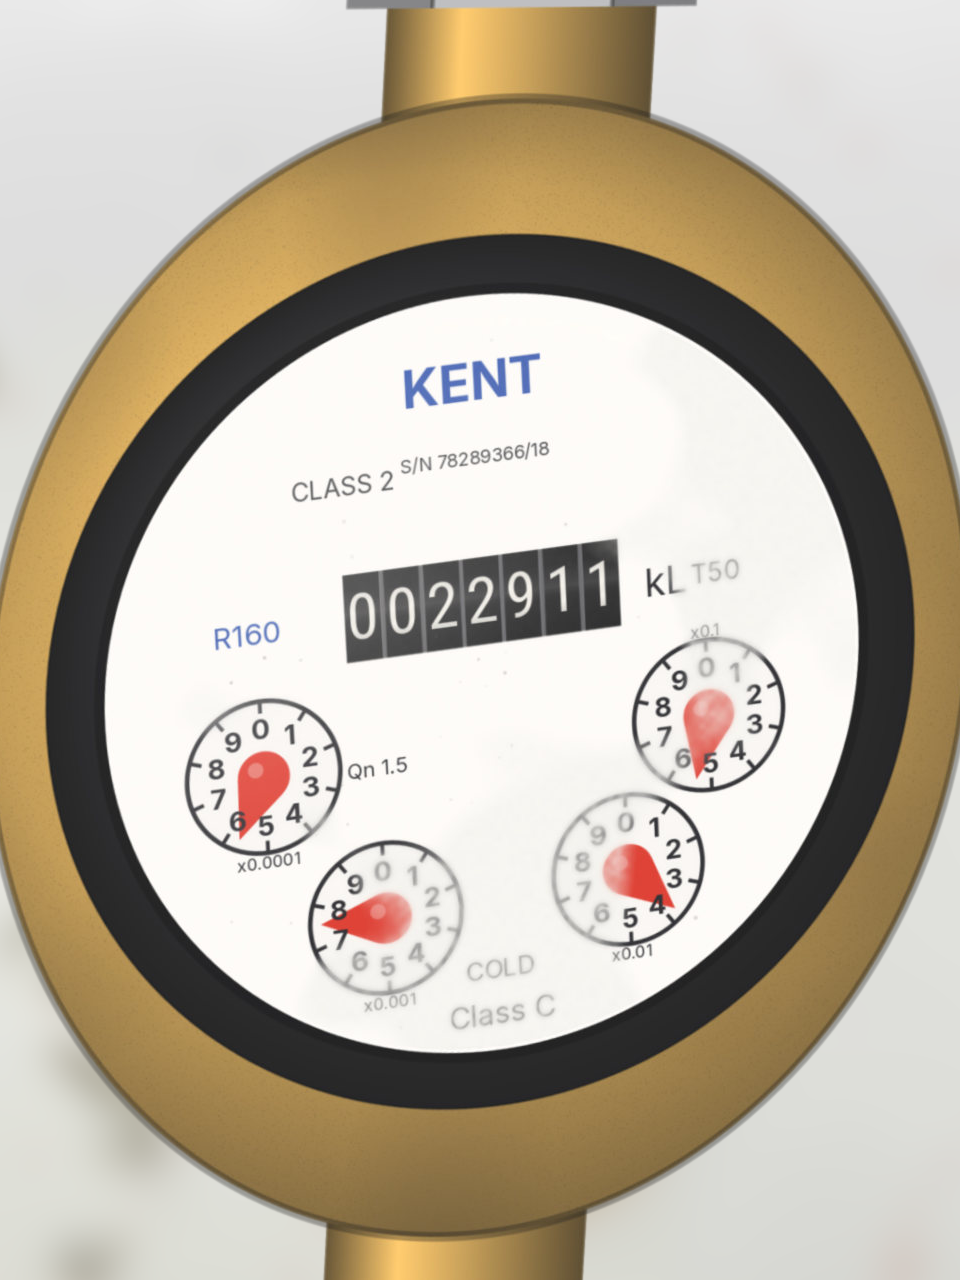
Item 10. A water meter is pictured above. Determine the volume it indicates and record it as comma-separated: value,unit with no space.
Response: 22911.5375,kL
